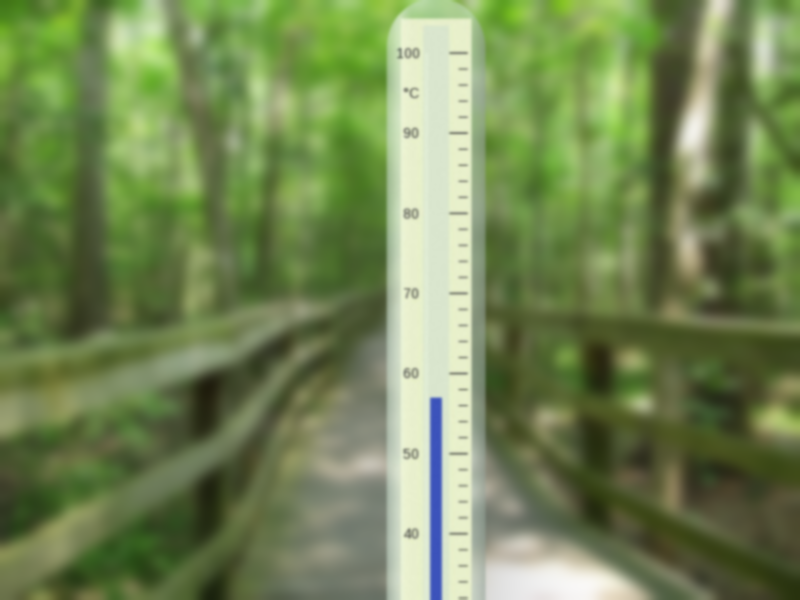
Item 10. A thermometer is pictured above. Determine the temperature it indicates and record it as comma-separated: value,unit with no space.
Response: 57,°C
